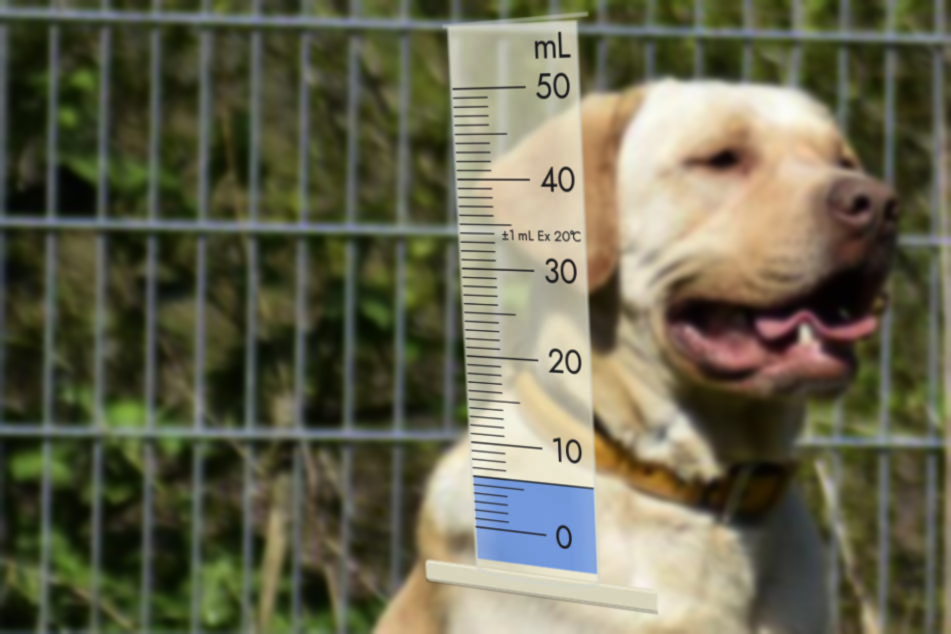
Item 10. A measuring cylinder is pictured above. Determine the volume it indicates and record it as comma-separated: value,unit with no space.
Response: 6,mL
